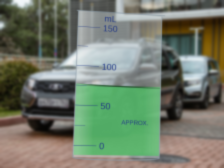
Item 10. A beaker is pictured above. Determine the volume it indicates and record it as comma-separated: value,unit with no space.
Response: 75,mL
